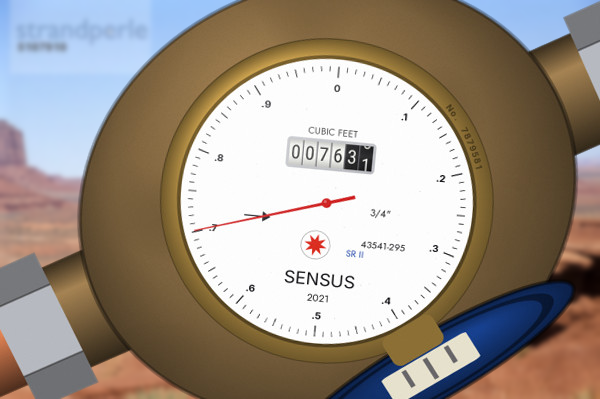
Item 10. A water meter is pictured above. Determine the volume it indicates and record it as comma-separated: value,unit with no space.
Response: 7630.70,ft³
